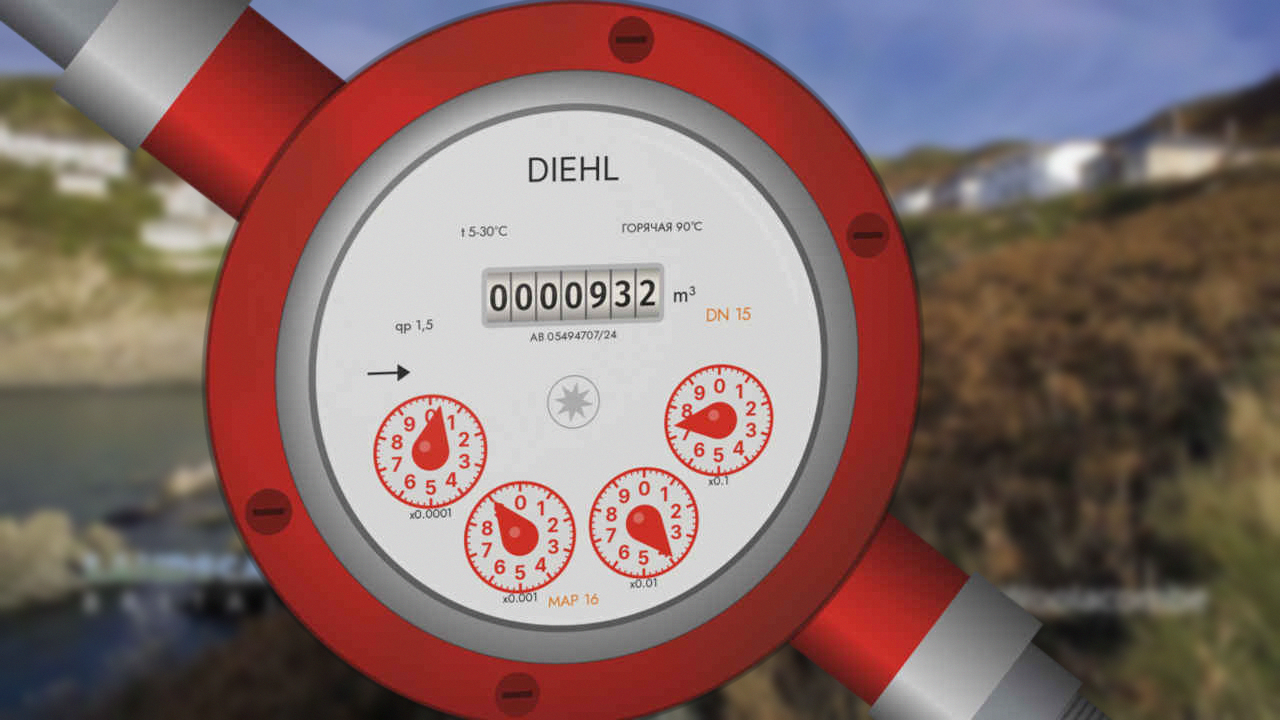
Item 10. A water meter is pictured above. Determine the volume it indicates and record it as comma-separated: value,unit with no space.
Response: 932.7390,m³
